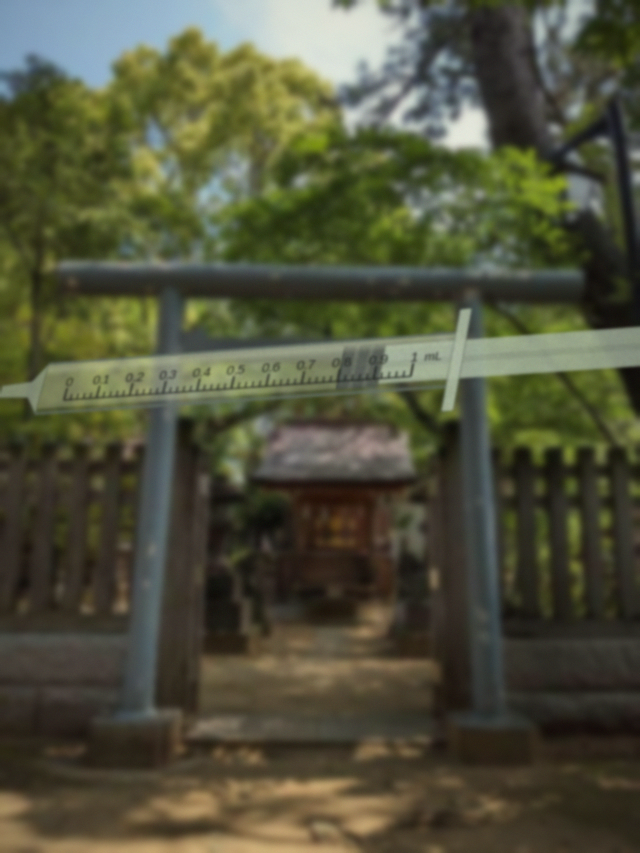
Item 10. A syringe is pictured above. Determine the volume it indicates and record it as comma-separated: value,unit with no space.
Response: 0.8,mL
